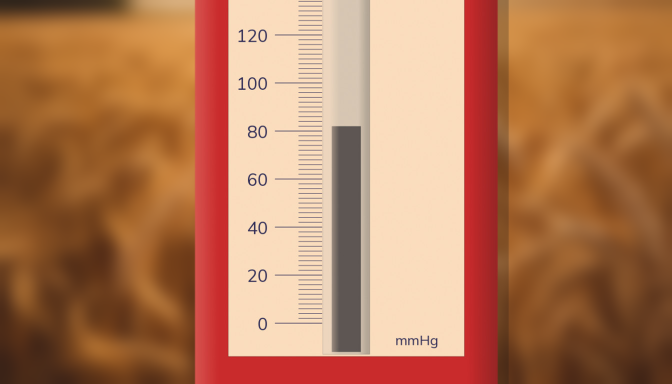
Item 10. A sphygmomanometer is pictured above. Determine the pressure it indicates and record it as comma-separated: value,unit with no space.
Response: 82,mmHg
